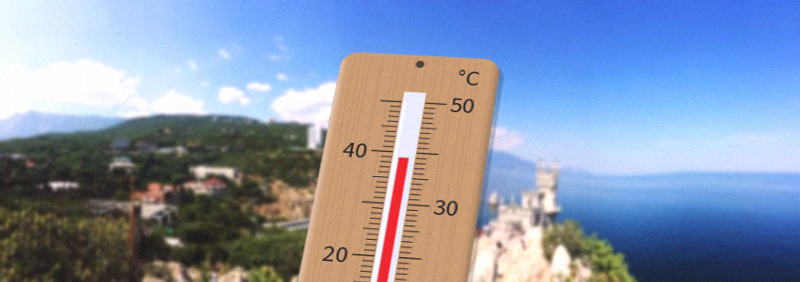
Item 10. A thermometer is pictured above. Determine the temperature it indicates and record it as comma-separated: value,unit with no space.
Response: 39,°C
